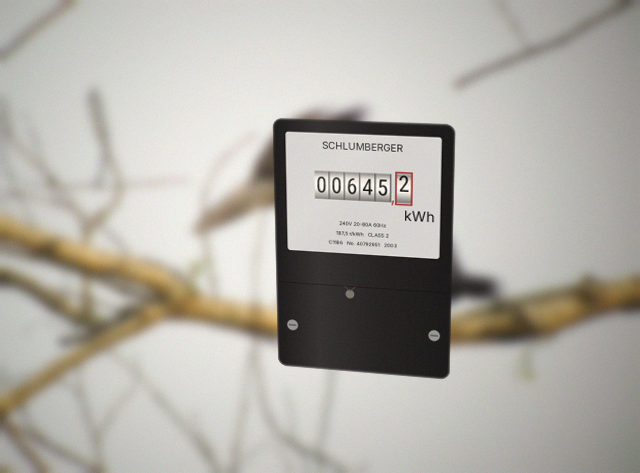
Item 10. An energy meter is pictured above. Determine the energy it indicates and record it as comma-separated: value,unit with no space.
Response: 645.2,kWh
